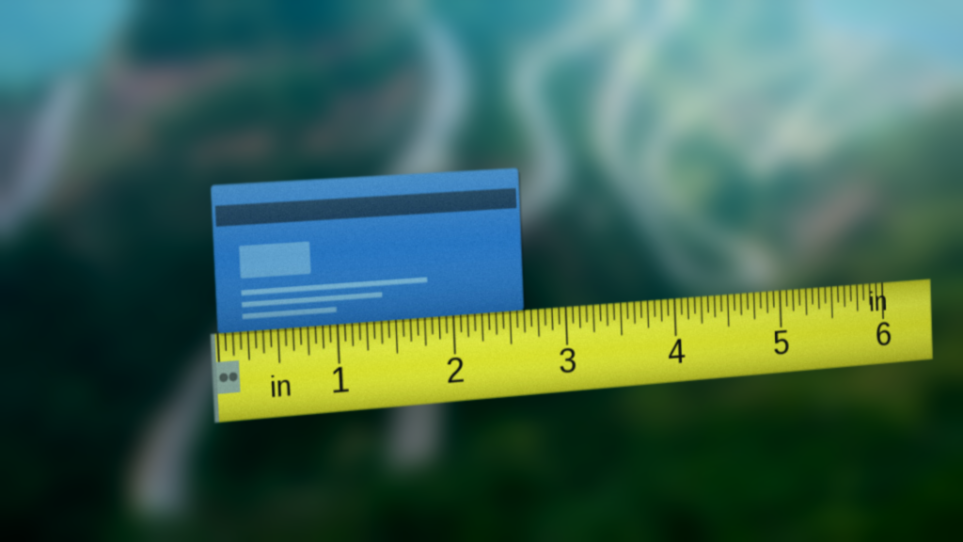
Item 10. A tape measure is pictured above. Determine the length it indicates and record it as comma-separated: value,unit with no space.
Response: 2.625,in
